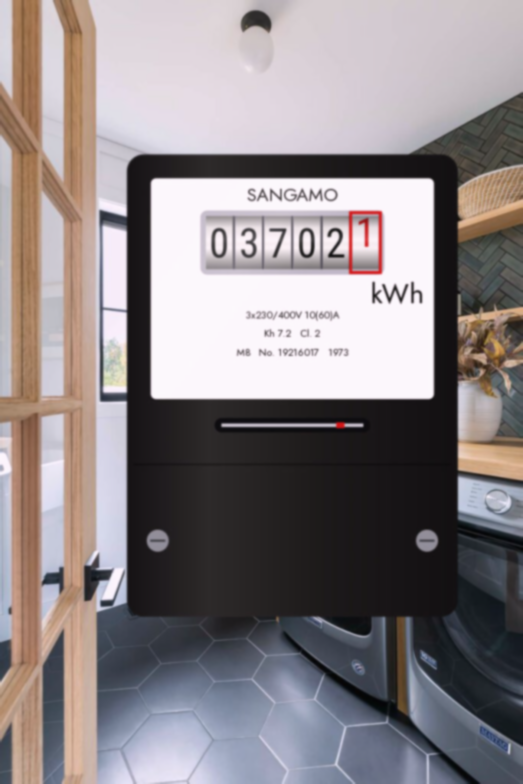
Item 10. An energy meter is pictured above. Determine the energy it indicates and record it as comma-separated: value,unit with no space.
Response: 3702.1,kWh
